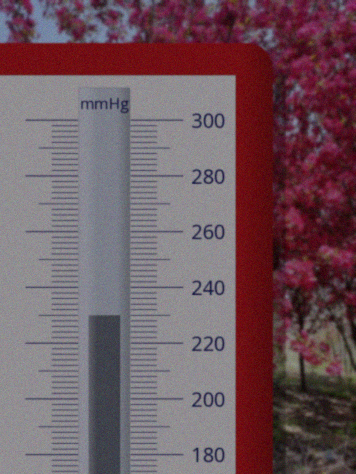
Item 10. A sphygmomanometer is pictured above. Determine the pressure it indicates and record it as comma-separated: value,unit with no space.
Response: 230,mmHg
